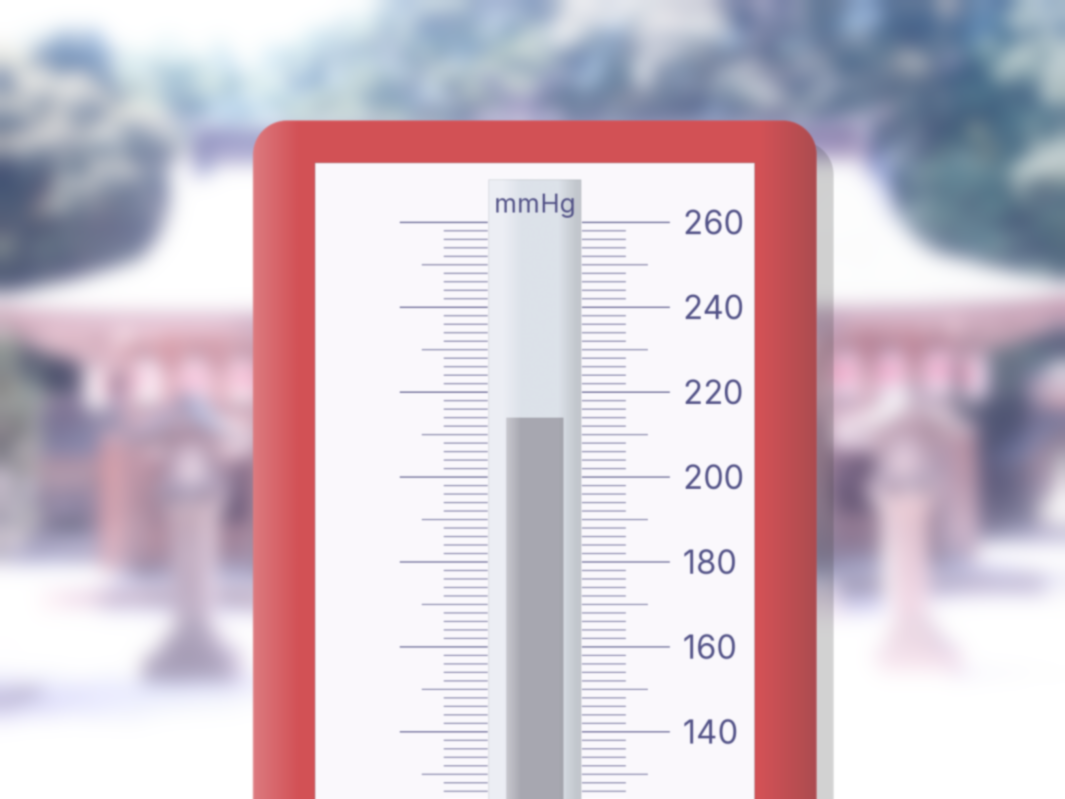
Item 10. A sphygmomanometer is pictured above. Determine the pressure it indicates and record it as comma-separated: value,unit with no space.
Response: 214,mmHg
